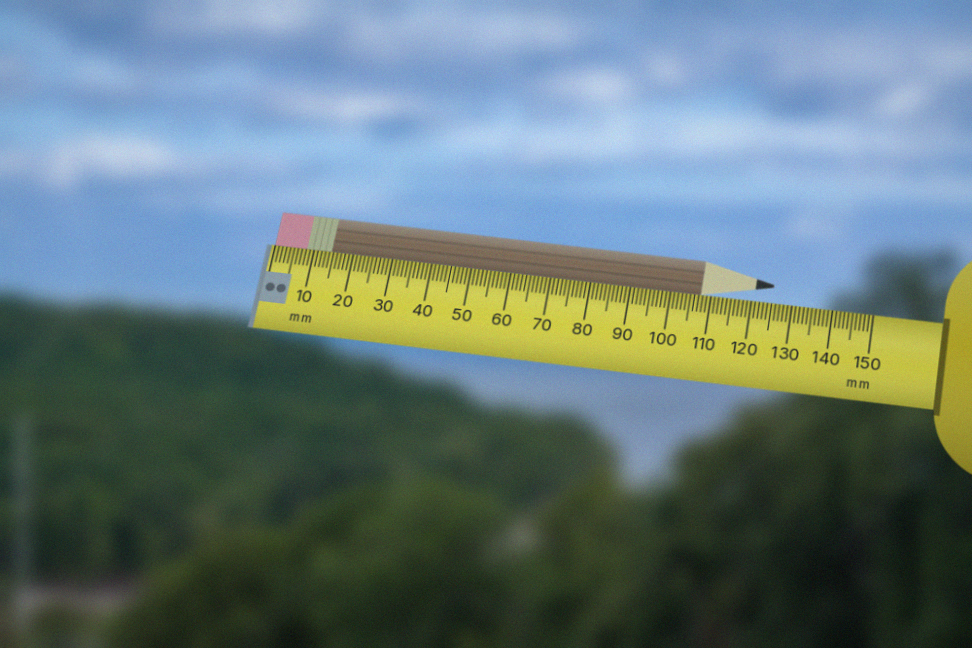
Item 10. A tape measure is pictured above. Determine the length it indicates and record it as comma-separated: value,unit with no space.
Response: 125,mm
